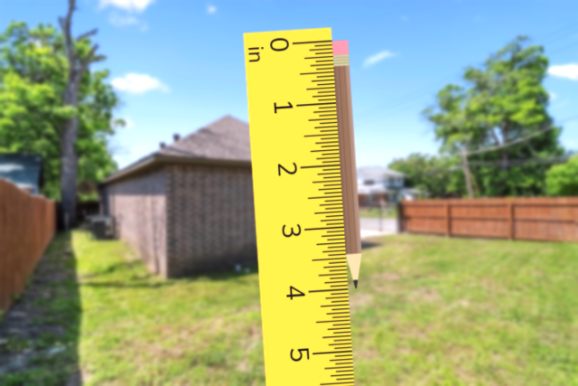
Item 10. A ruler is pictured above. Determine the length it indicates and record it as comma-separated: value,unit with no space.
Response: 4,in
